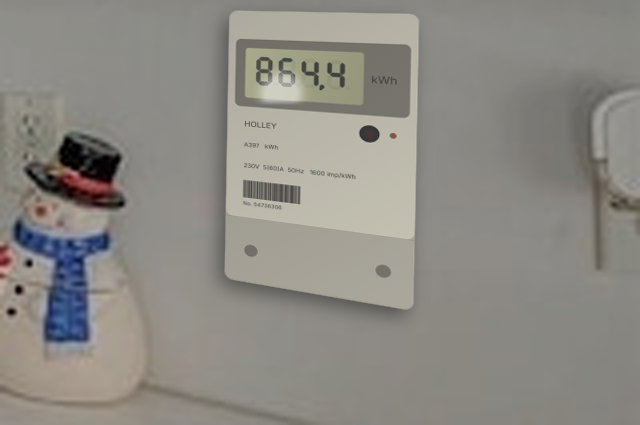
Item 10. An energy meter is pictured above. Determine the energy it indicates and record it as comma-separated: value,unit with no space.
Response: 864.4,kWh
